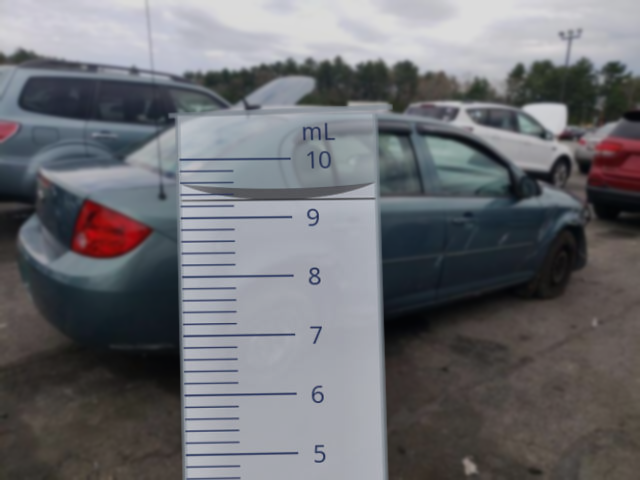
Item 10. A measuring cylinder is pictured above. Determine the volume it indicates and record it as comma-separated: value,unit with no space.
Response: 9.3,mL
